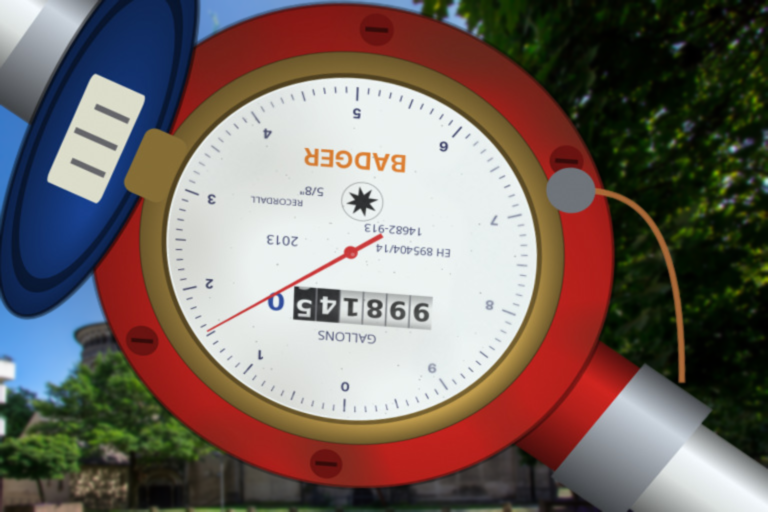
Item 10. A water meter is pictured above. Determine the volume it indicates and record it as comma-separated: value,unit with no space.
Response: 9981451.5,gal
